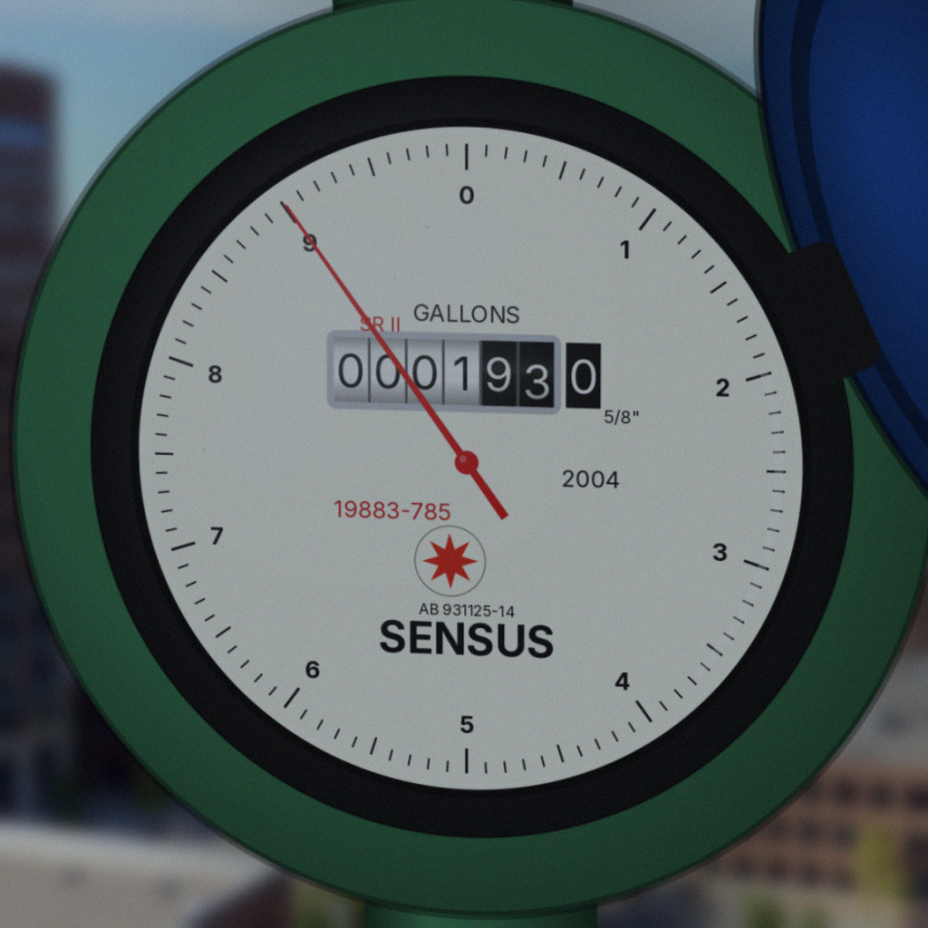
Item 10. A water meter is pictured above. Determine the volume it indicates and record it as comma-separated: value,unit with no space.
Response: 1929.0,gal
